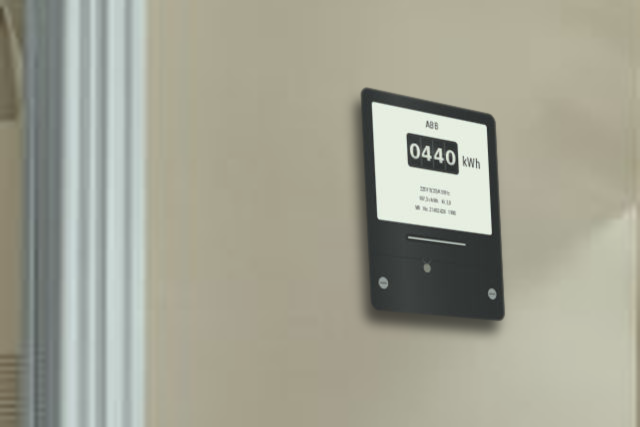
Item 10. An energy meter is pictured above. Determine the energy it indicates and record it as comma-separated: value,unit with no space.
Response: 440,kWh
